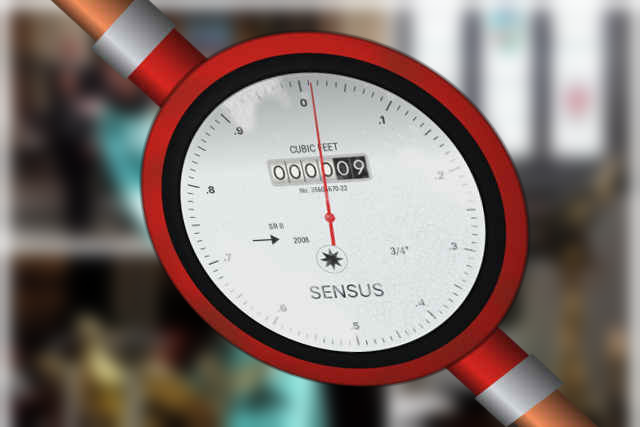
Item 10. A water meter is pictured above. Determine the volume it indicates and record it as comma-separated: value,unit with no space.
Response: 9.01,ft³
